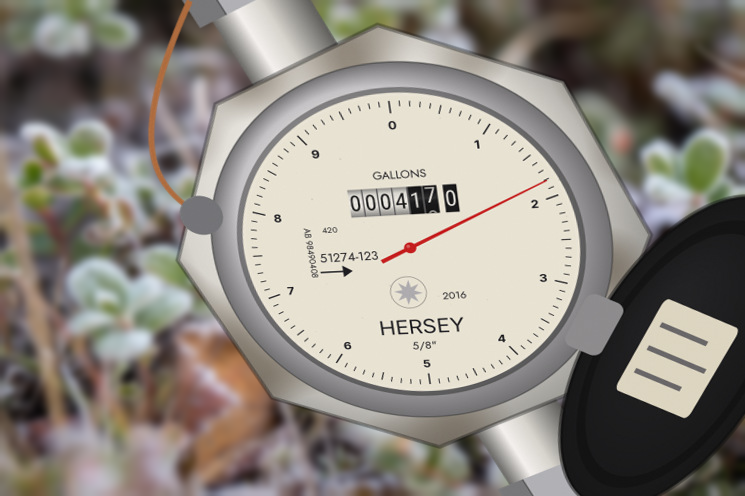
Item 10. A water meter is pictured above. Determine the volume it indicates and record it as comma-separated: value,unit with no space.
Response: 4171.8,gal
